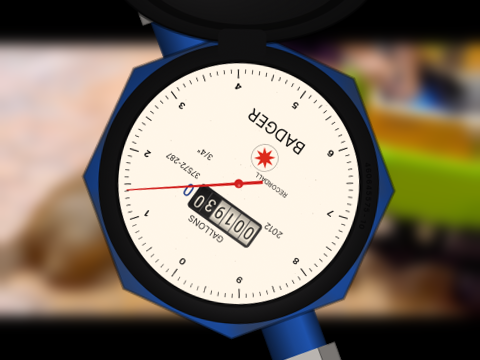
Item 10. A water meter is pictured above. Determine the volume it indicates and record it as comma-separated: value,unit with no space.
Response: 19301.4,gal
